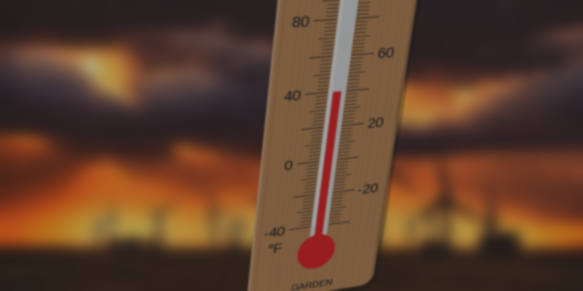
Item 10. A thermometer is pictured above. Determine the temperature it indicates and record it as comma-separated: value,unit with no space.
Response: 40,°F
